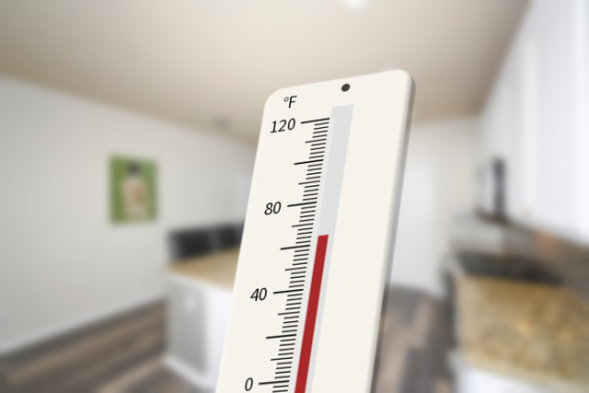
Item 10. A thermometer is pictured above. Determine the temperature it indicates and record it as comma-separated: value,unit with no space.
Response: 64,°F
